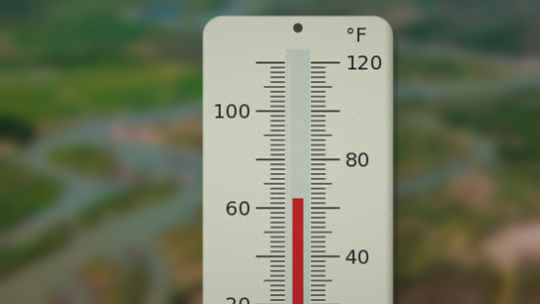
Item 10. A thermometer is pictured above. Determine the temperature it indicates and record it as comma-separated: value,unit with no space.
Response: 64,°F
